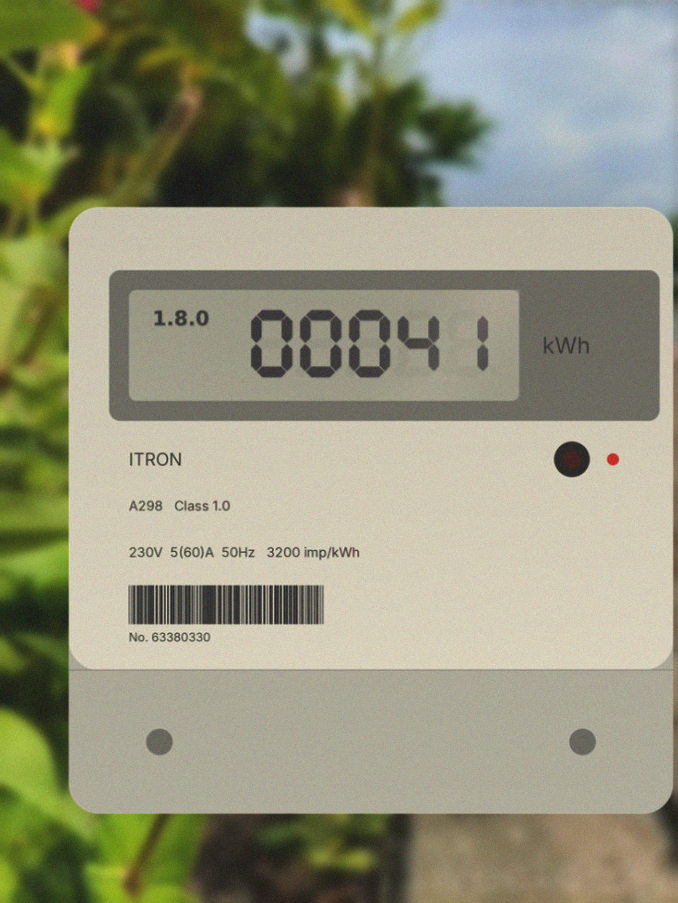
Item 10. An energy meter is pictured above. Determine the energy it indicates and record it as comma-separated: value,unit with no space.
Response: 41,kWh
